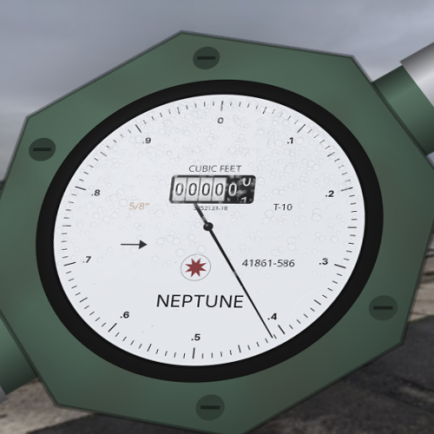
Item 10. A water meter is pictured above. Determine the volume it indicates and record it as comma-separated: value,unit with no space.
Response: 0.41,ft³
